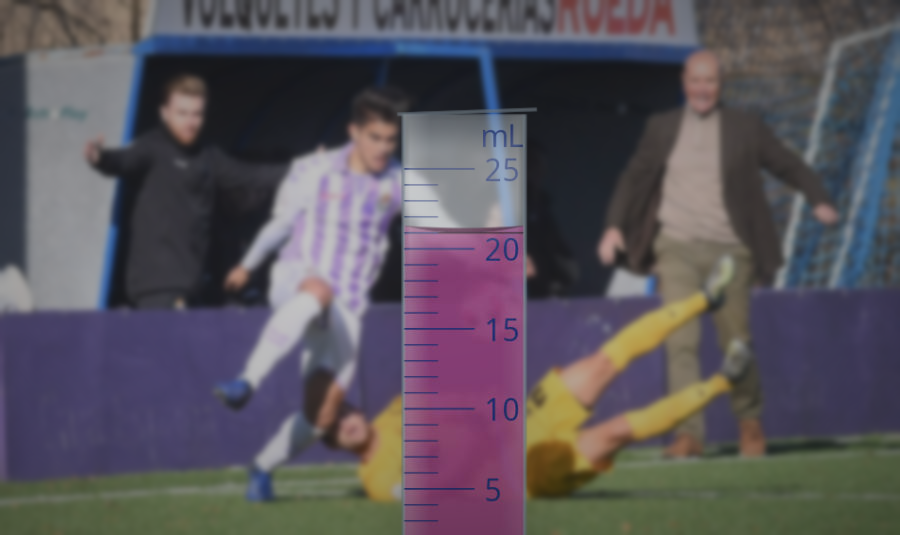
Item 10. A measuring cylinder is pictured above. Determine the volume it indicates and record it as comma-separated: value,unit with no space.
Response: 21,mL
